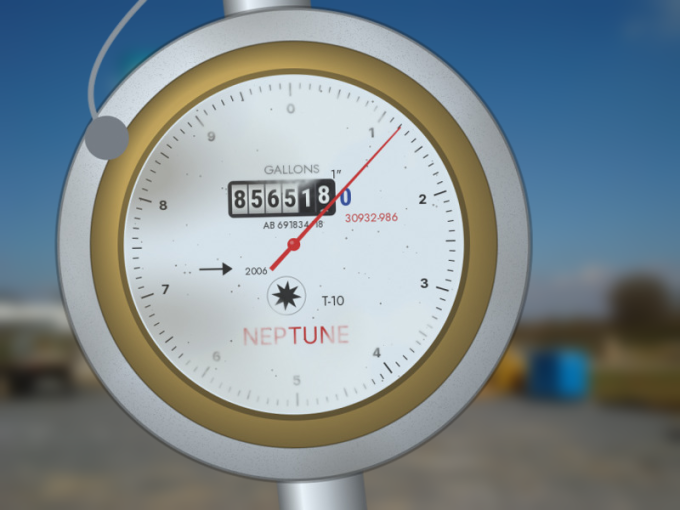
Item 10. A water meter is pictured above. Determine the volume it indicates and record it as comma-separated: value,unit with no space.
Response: 8565181.2,gal
